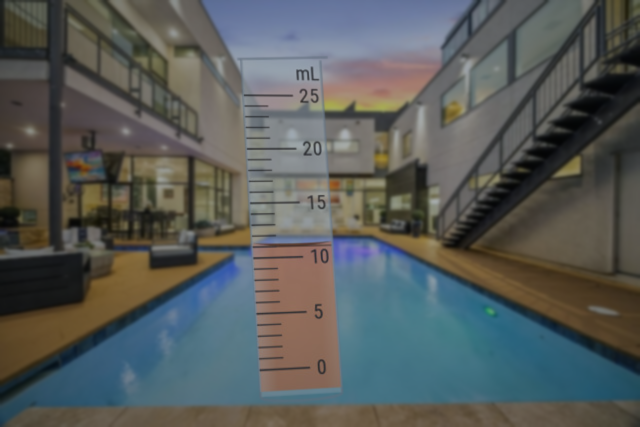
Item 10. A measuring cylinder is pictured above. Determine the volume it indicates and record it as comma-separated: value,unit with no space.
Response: 11,mL
